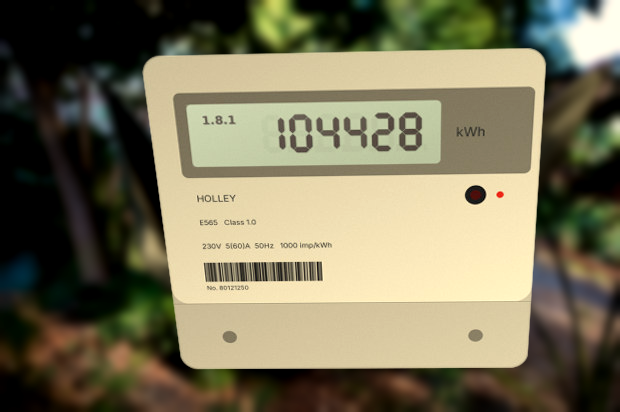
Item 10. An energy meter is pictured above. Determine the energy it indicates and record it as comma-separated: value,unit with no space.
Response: 104428,kWh
